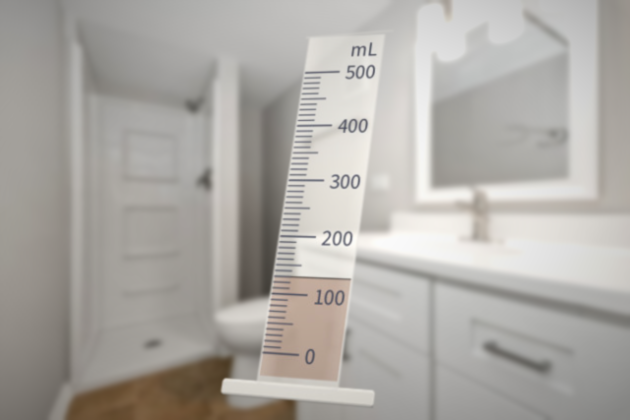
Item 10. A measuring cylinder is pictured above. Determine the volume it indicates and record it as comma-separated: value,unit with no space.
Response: 130,mL
